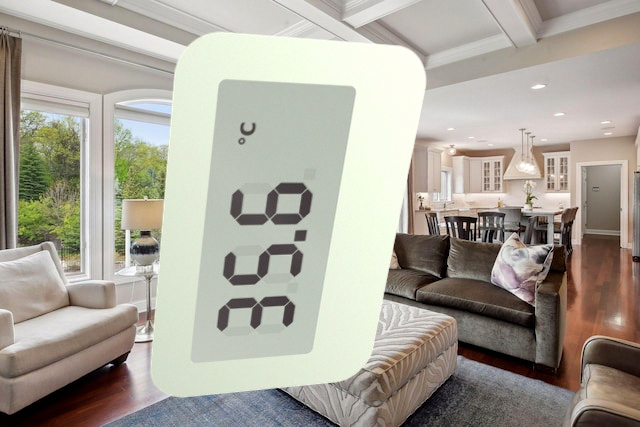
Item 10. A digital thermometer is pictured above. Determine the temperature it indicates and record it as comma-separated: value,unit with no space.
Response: 35.6,°C
